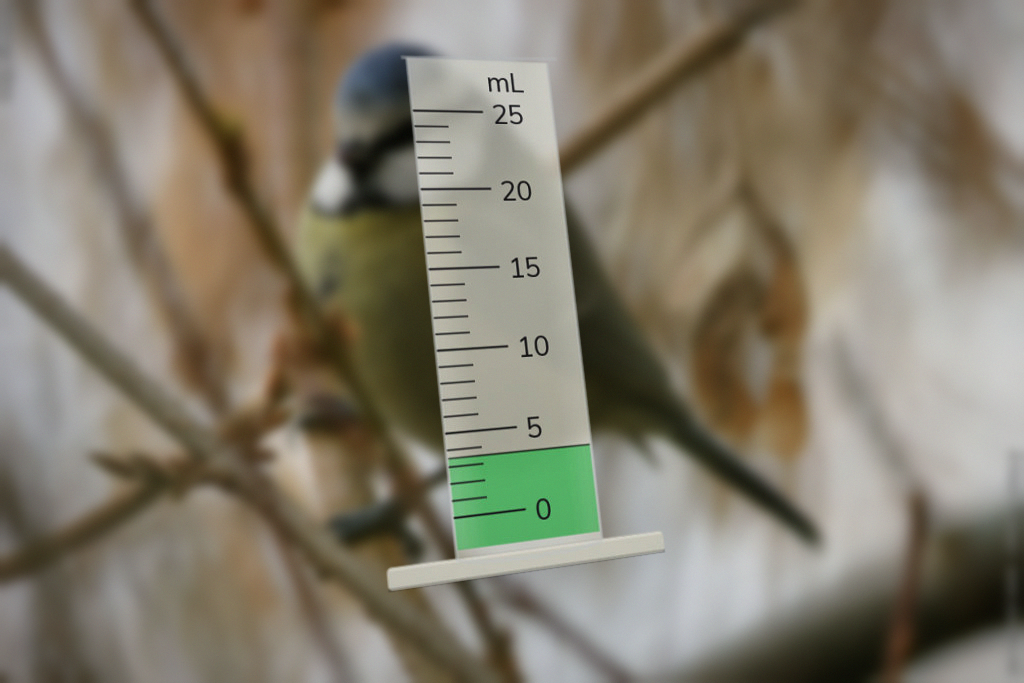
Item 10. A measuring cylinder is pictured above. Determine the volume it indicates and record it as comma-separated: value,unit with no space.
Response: 3.5,mL
